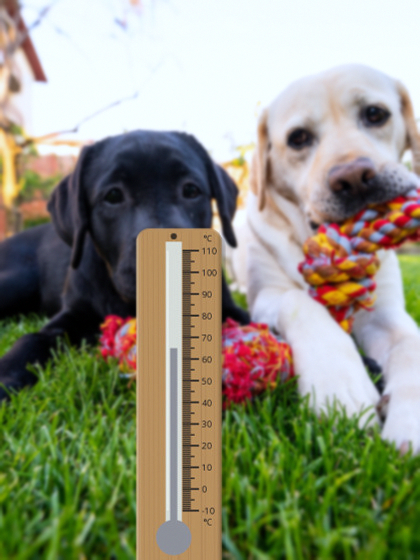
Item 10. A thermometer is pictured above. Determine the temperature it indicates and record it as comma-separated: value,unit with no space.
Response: 65,°C
